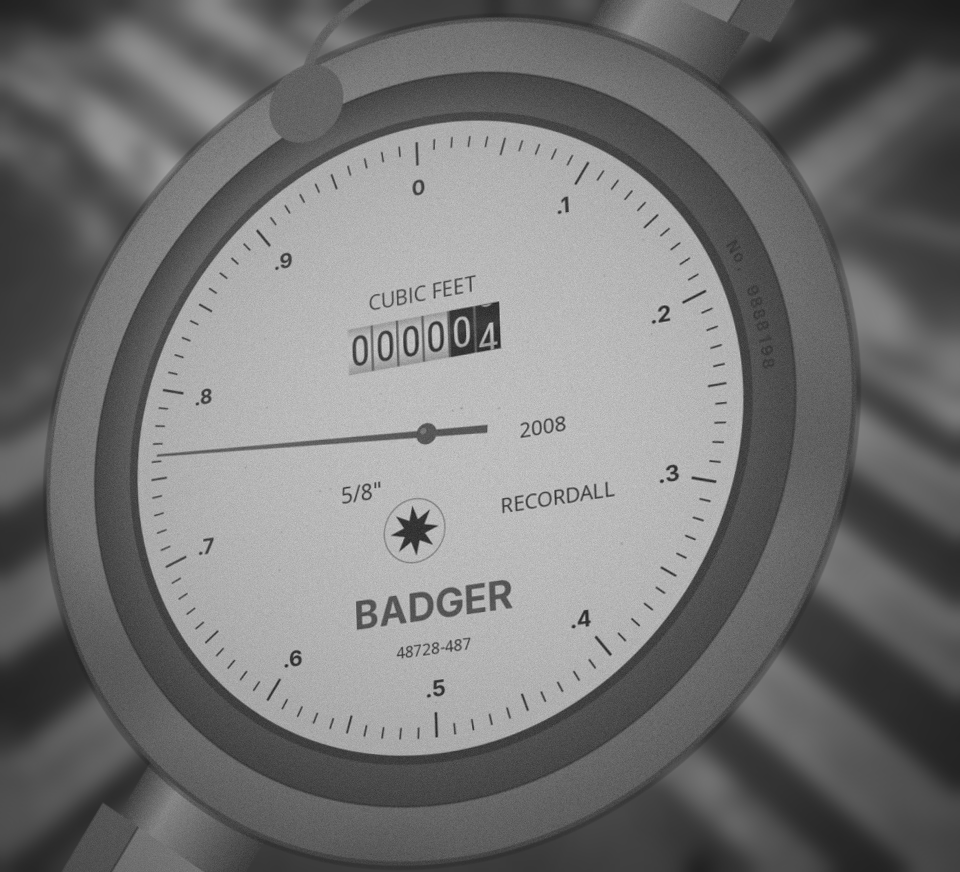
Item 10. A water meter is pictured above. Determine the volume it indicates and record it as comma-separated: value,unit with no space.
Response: 3.76,ft³
